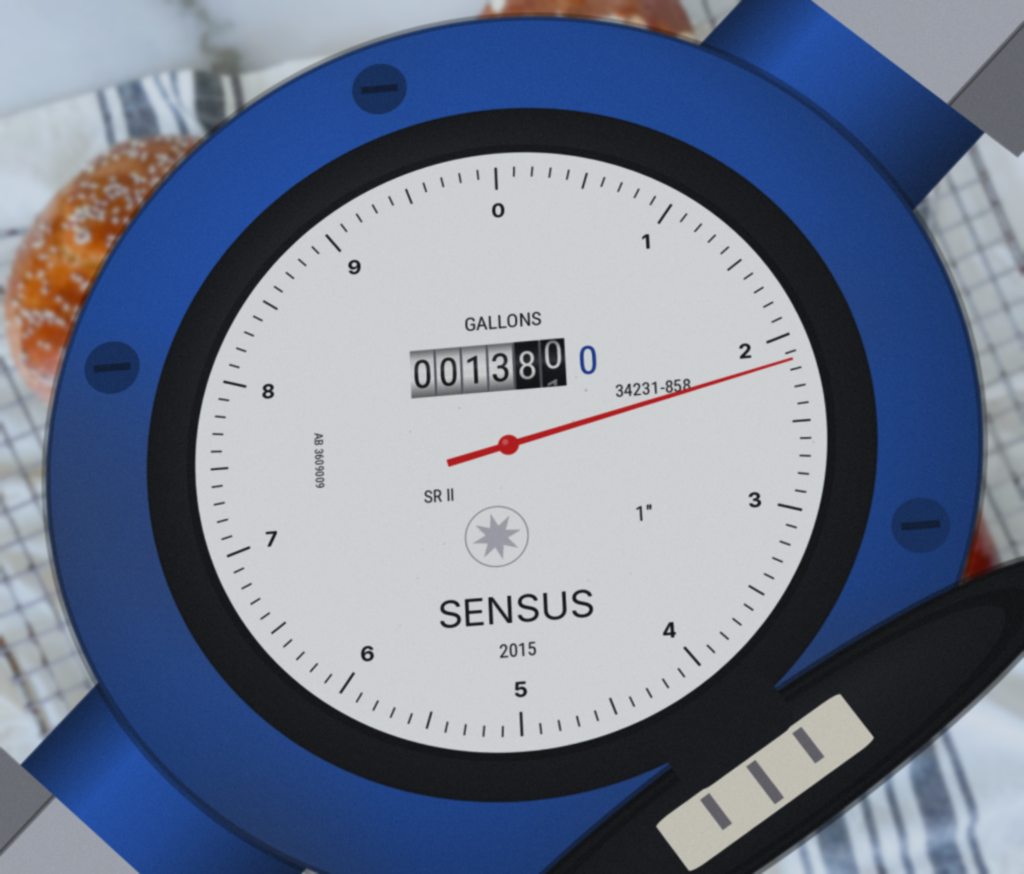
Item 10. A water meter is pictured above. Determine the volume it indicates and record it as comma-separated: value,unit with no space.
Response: 13802.1,gal
